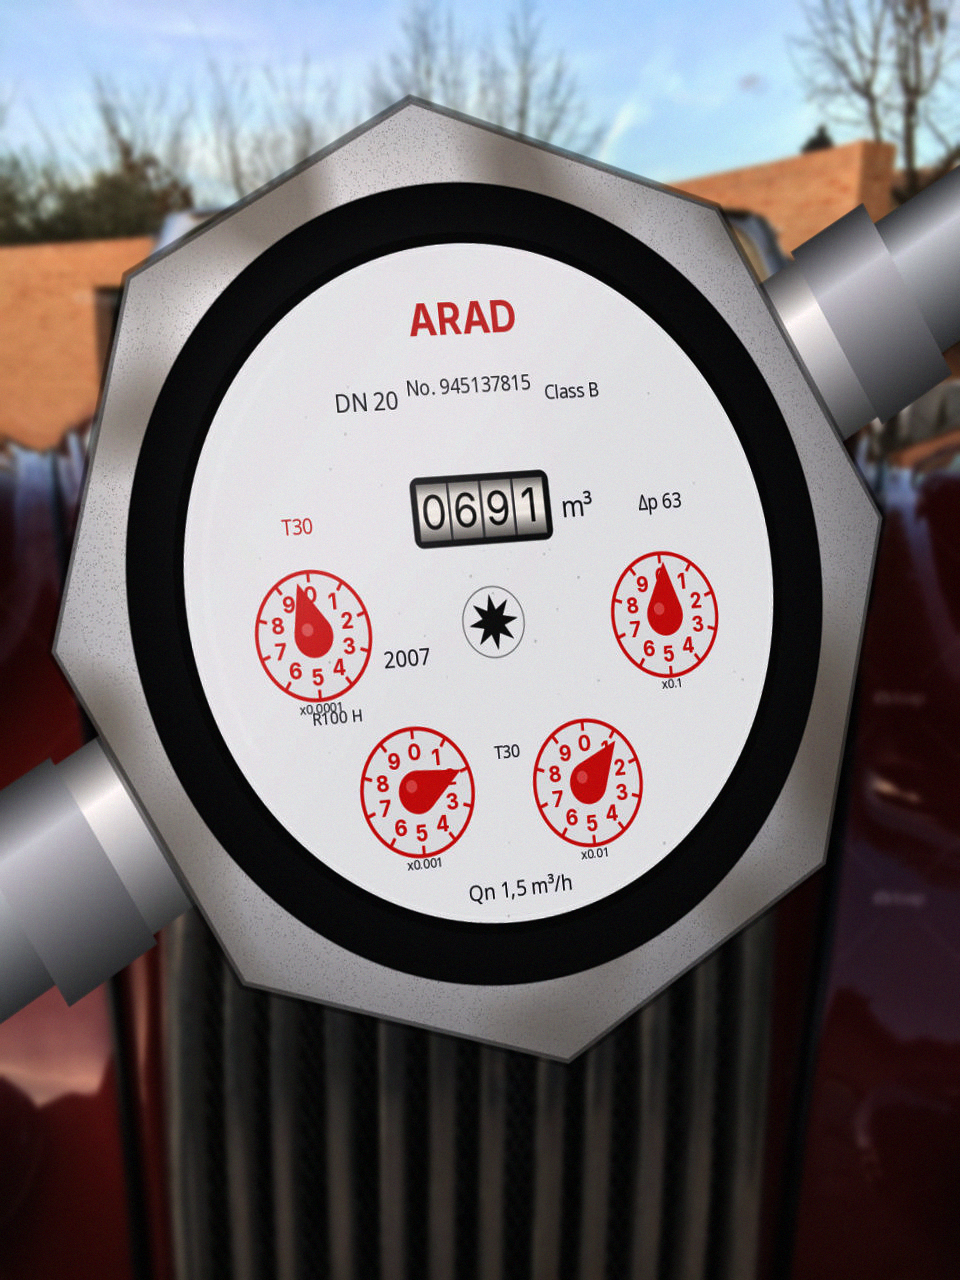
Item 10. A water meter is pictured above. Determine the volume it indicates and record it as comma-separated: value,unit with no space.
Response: 691.0119,m³
